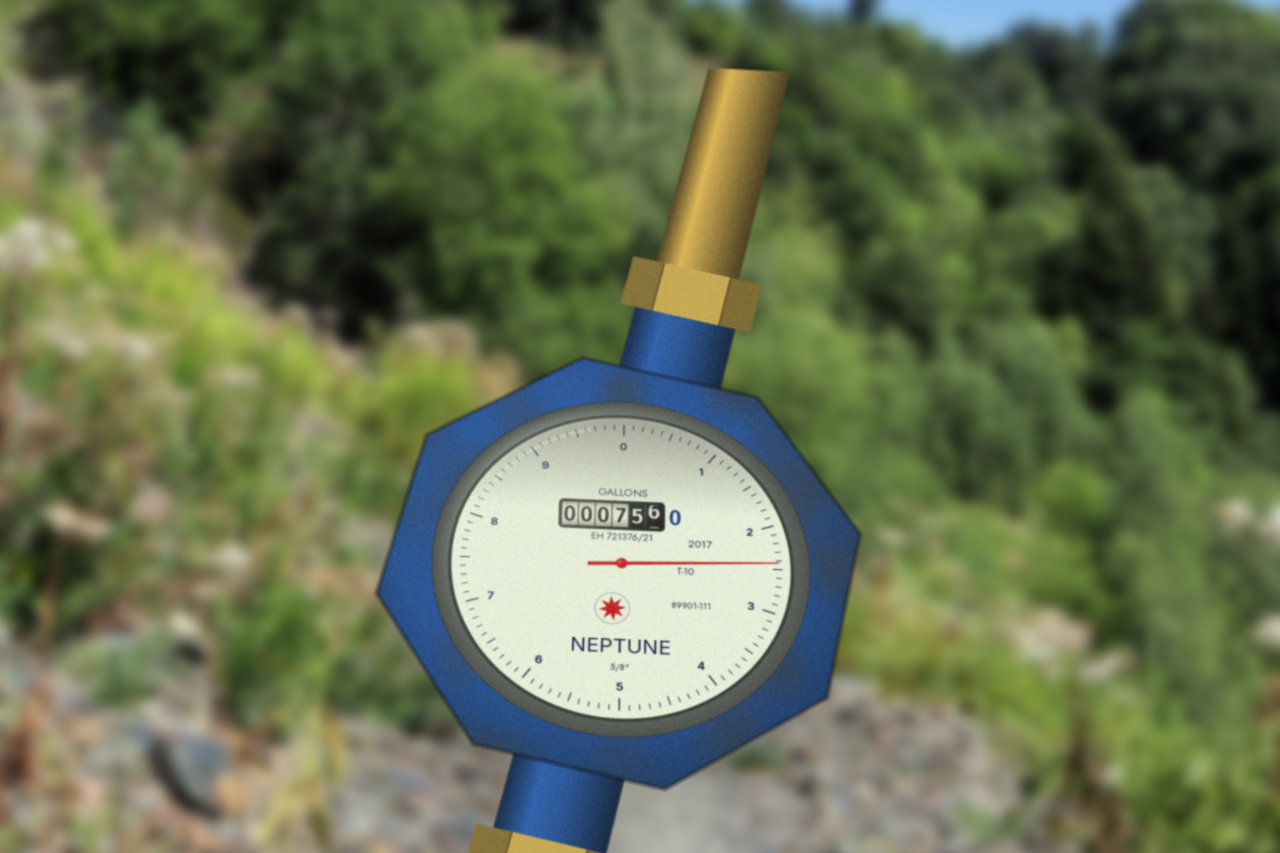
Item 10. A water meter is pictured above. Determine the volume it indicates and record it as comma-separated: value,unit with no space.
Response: 7562.4,gal
